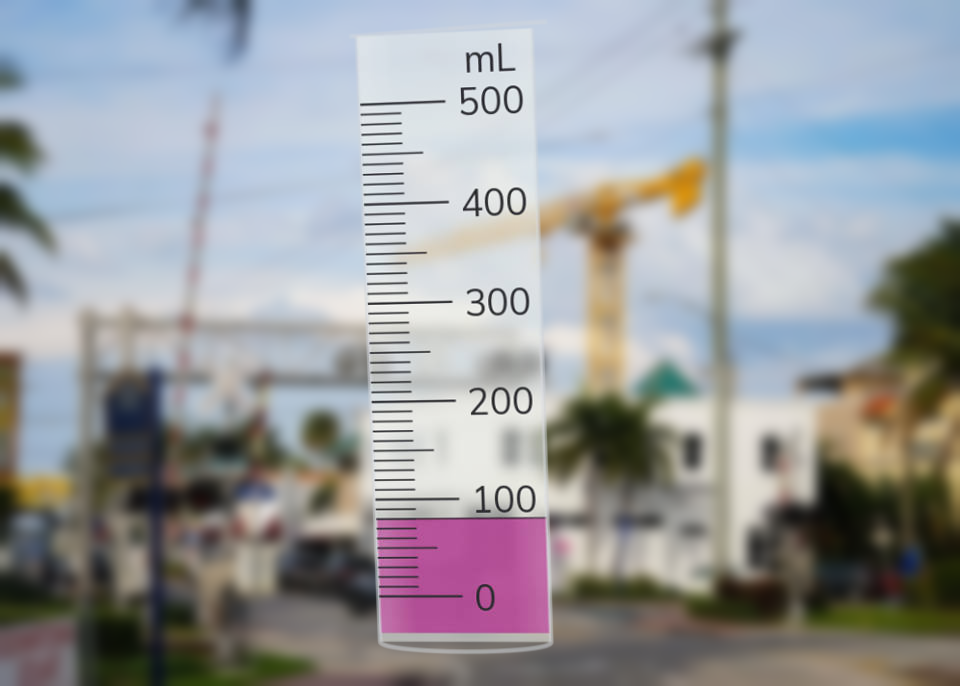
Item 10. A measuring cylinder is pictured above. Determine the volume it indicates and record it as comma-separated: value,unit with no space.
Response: 80,mL
